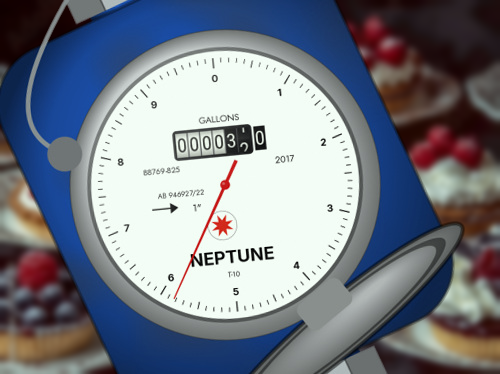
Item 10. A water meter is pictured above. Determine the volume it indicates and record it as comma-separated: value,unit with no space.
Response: 315.8,gal
